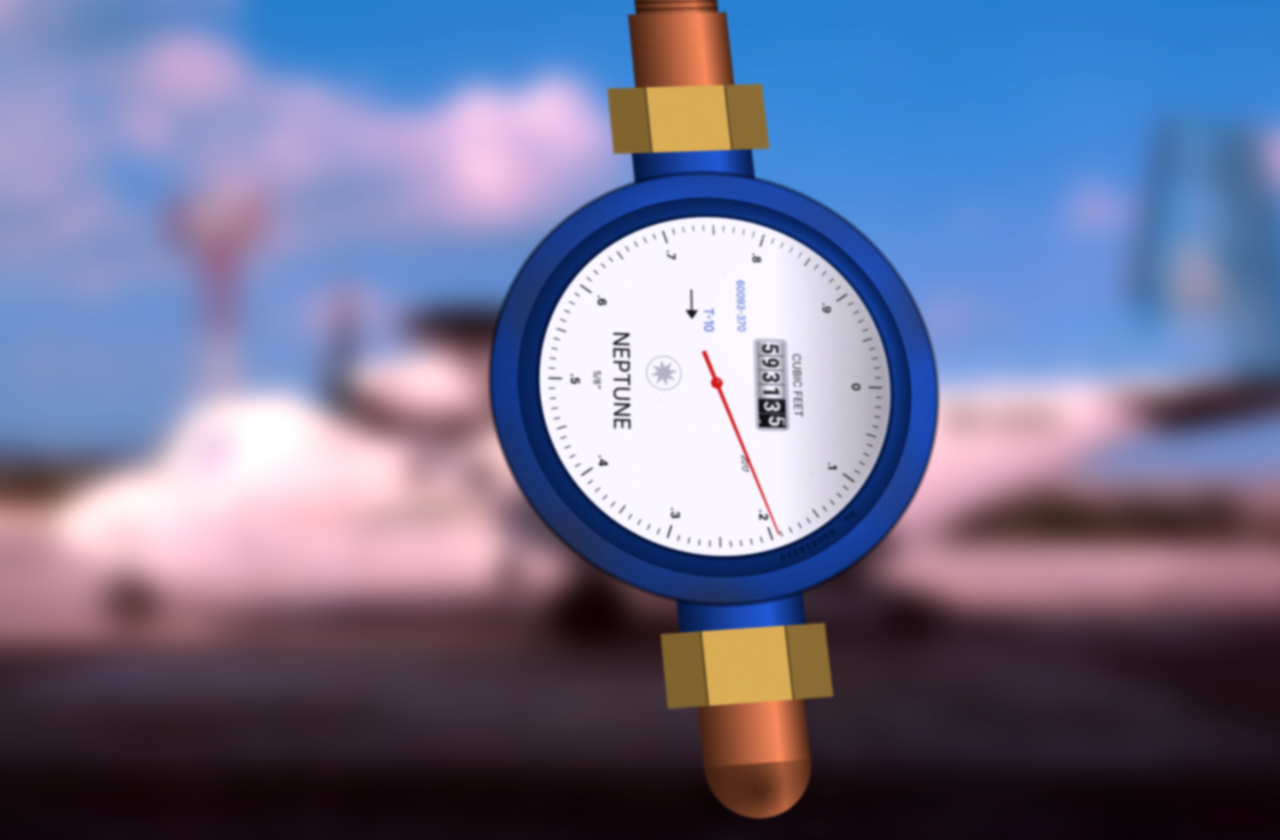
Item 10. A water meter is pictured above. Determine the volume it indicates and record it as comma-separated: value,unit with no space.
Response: 593135.19,ft³
